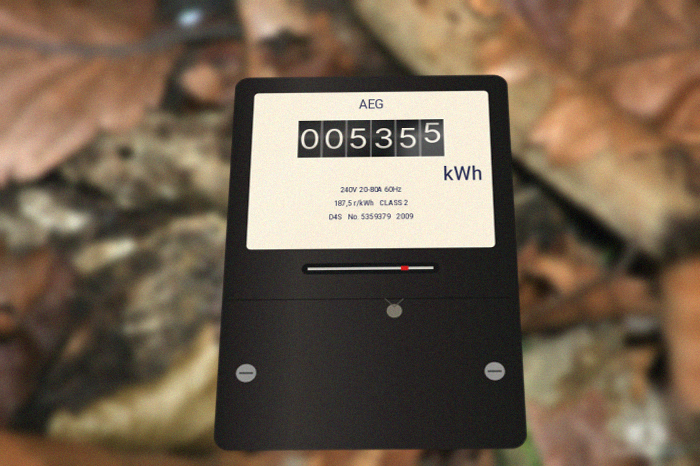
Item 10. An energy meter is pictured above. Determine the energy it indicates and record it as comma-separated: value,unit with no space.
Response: 5355,kWh
